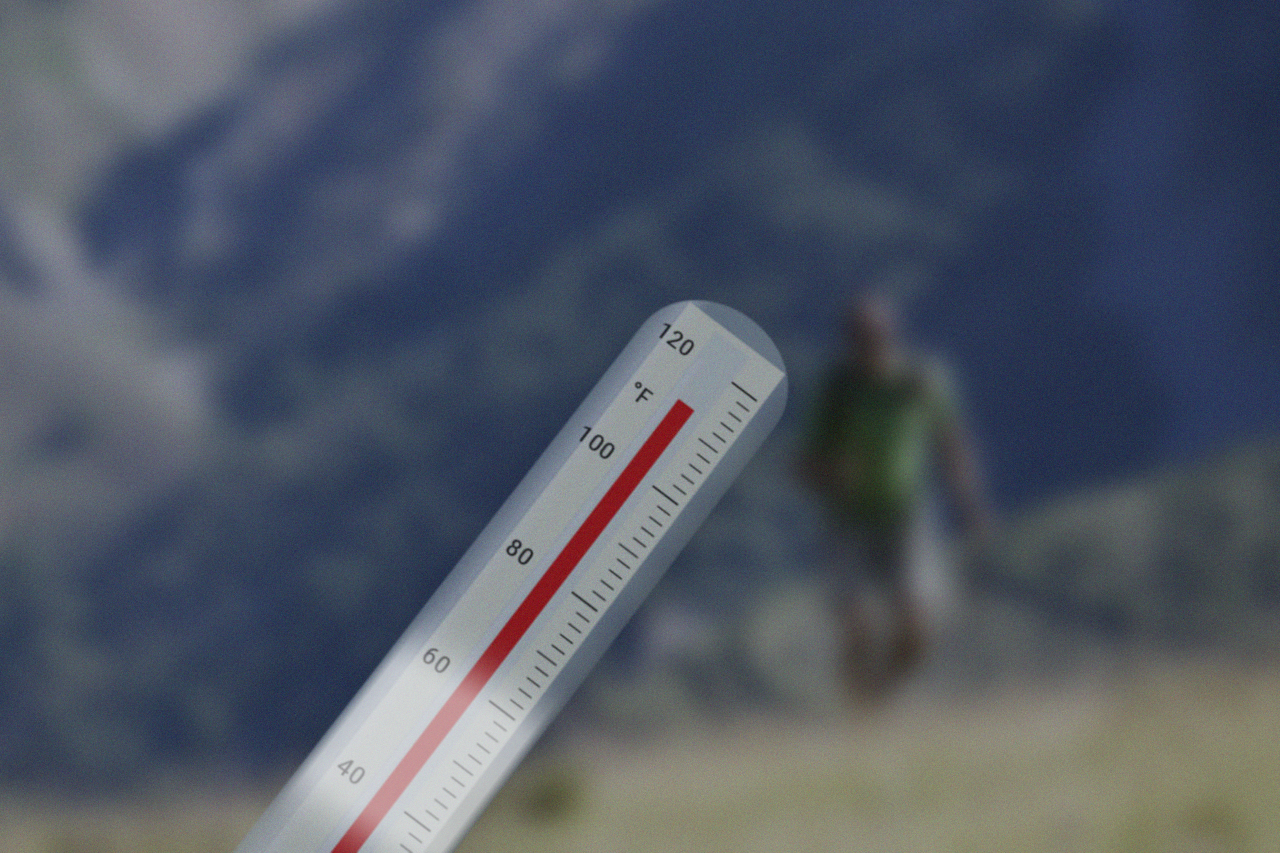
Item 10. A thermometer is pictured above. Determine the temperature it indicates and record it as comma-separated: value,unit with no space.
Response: 113,°F
